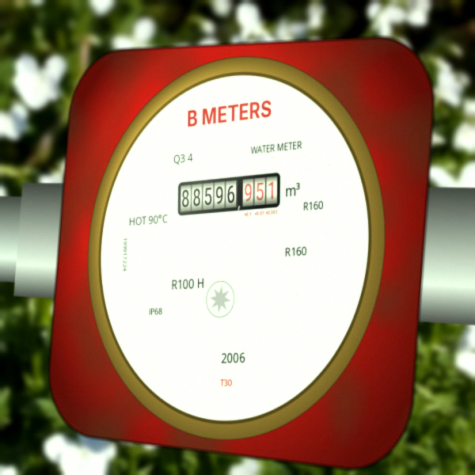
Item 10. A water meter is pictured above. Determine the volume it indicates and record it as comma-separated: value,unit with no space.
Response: 88596.951,m³
